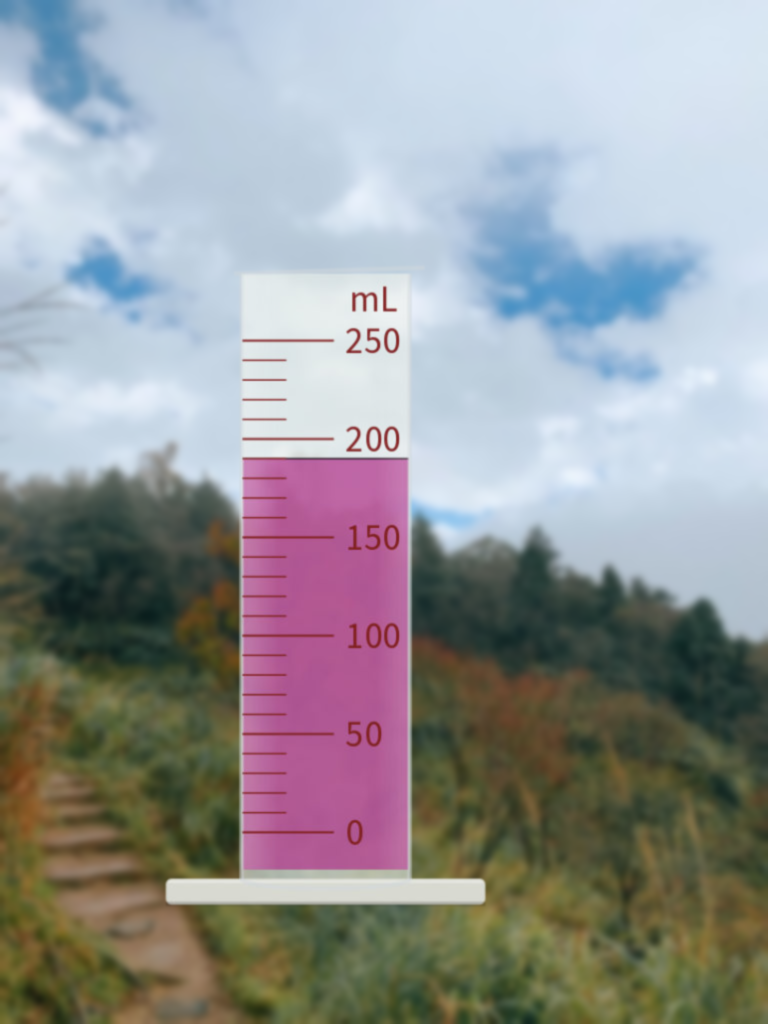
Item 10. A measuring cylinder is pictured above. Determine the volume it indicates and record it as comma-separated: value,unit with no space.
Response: 190,mL
